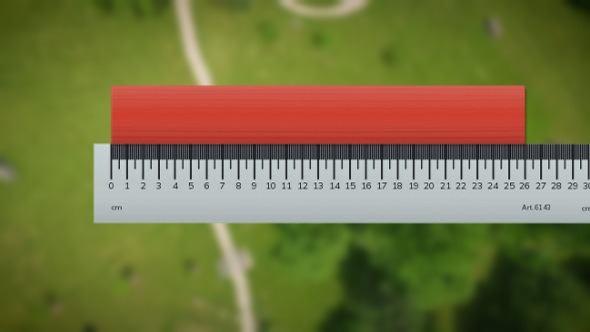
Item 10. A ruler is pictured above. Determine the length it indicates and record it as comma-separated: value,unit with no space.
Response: 26,cm
